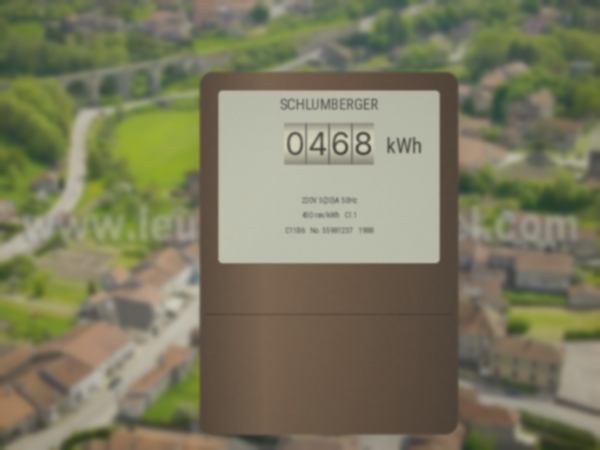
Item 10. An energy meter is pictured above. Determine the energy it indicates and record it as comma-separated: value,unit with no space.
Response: 468,kWh
